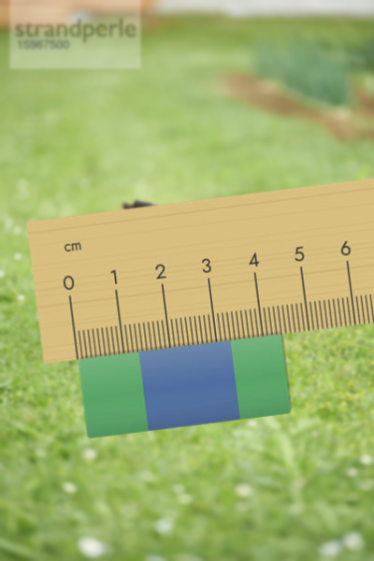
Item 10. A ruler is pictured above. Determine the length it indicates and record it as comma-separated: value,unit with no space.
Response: 4.4,cm
